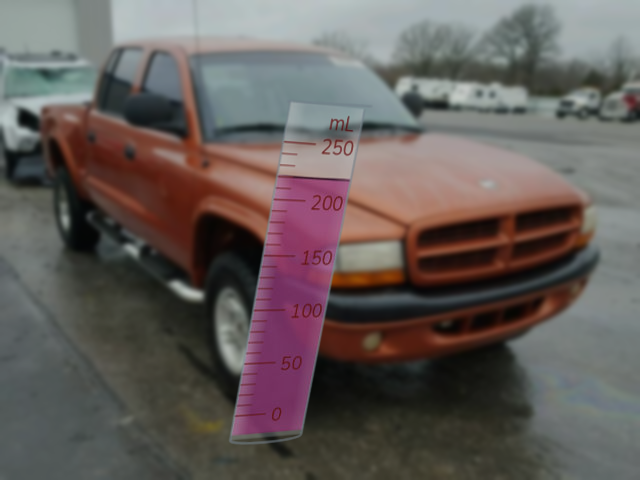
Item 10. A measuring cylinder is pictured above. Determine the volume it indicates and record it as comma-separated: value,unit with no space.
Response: 220,mL
